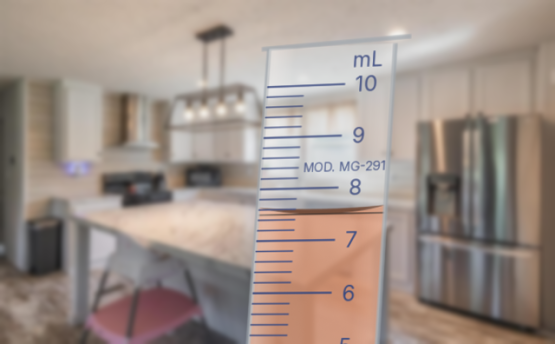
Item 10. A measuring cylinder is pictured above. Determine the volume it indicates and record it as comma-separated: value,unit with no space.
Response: 7.5,mL
